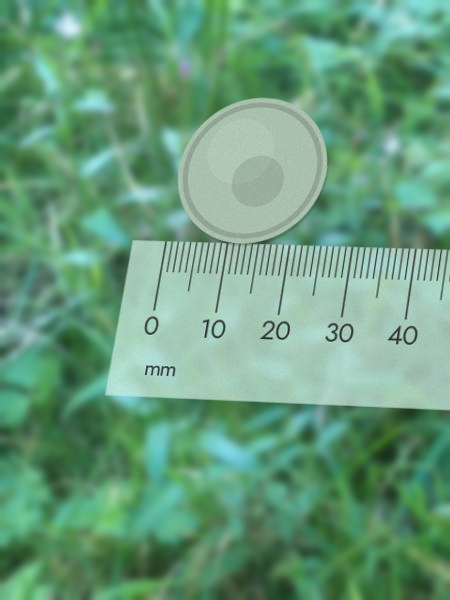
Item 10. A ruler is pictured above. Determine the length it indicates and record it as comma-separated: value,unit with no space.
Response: 24,mm
